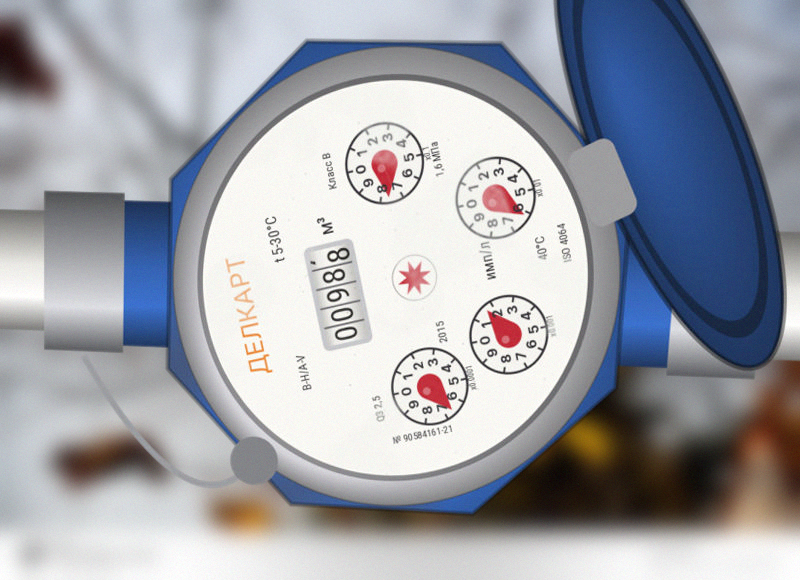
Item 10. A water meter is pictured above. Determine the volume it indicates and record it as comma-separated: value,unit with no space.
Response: 987.7616,m³
